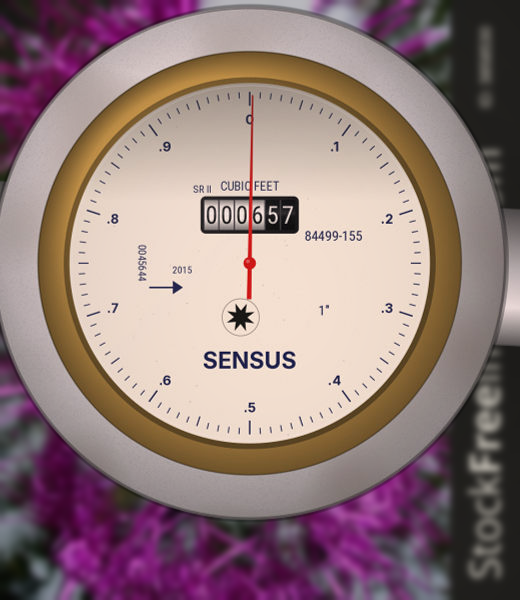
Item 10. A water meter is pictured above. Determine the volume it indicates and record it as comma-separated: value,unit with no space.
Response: 657.00,ft³
